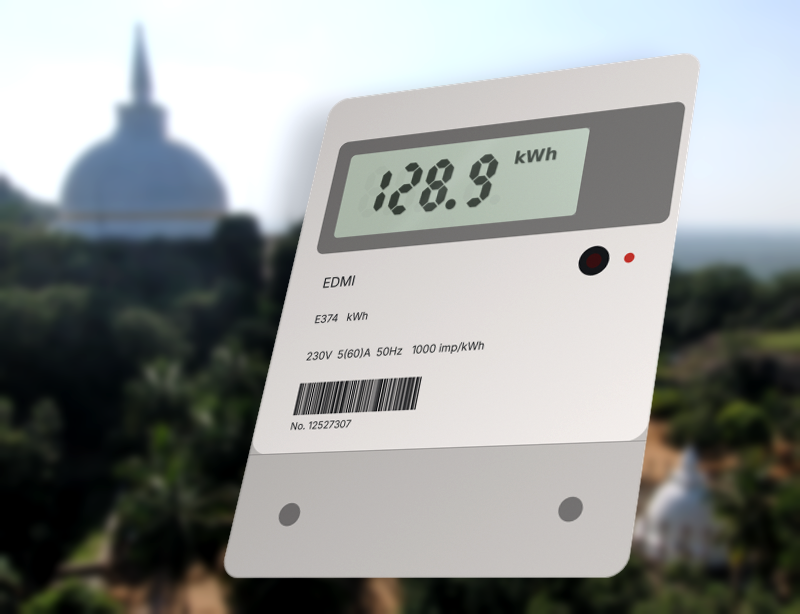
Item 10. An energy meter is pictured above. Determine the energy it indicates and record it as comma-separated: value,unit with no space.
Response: 128.9,kWh
